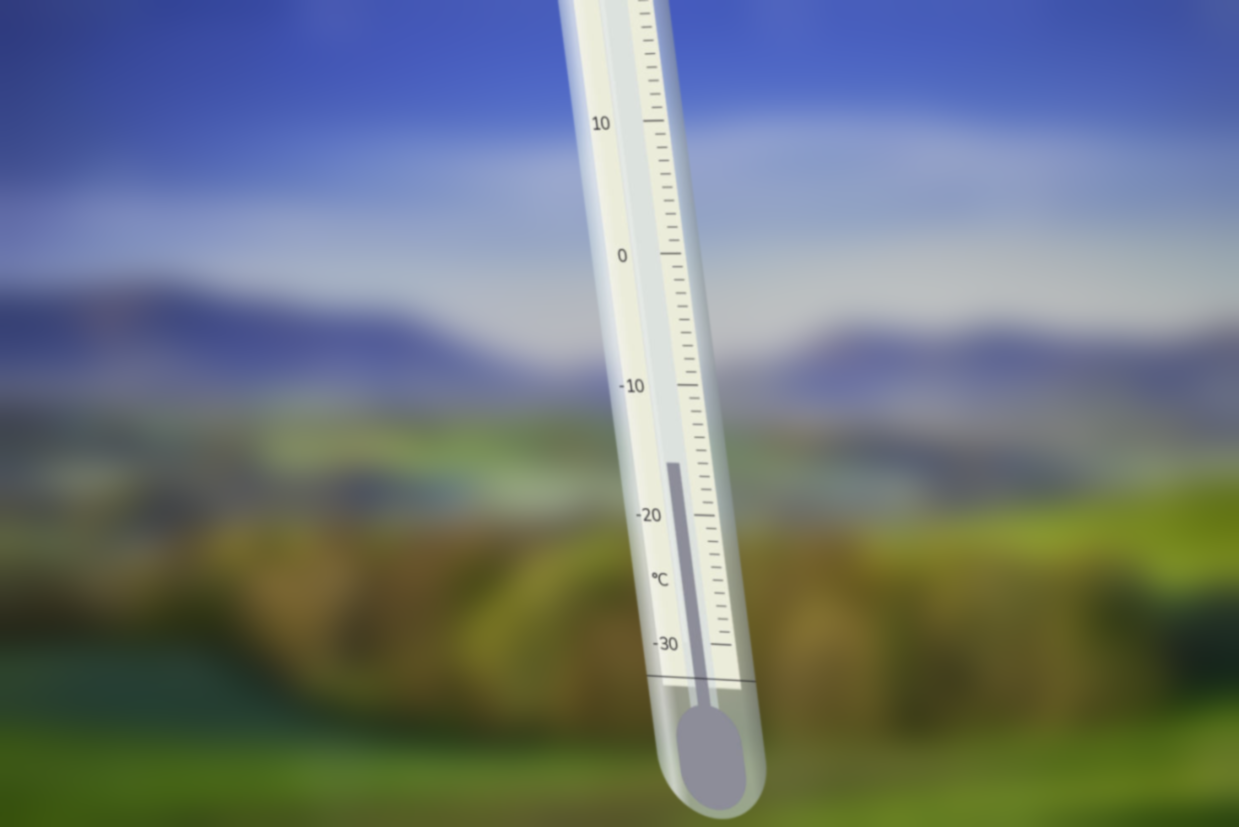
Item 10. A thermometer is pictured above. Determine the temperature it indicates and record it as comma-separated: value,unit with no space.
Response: -16,°C
